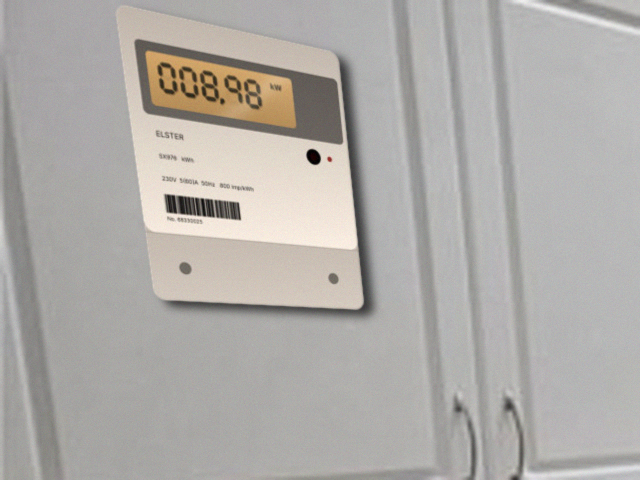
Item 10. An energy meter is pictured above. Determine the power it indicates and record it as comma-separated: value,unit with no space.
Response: 8.98,kW
